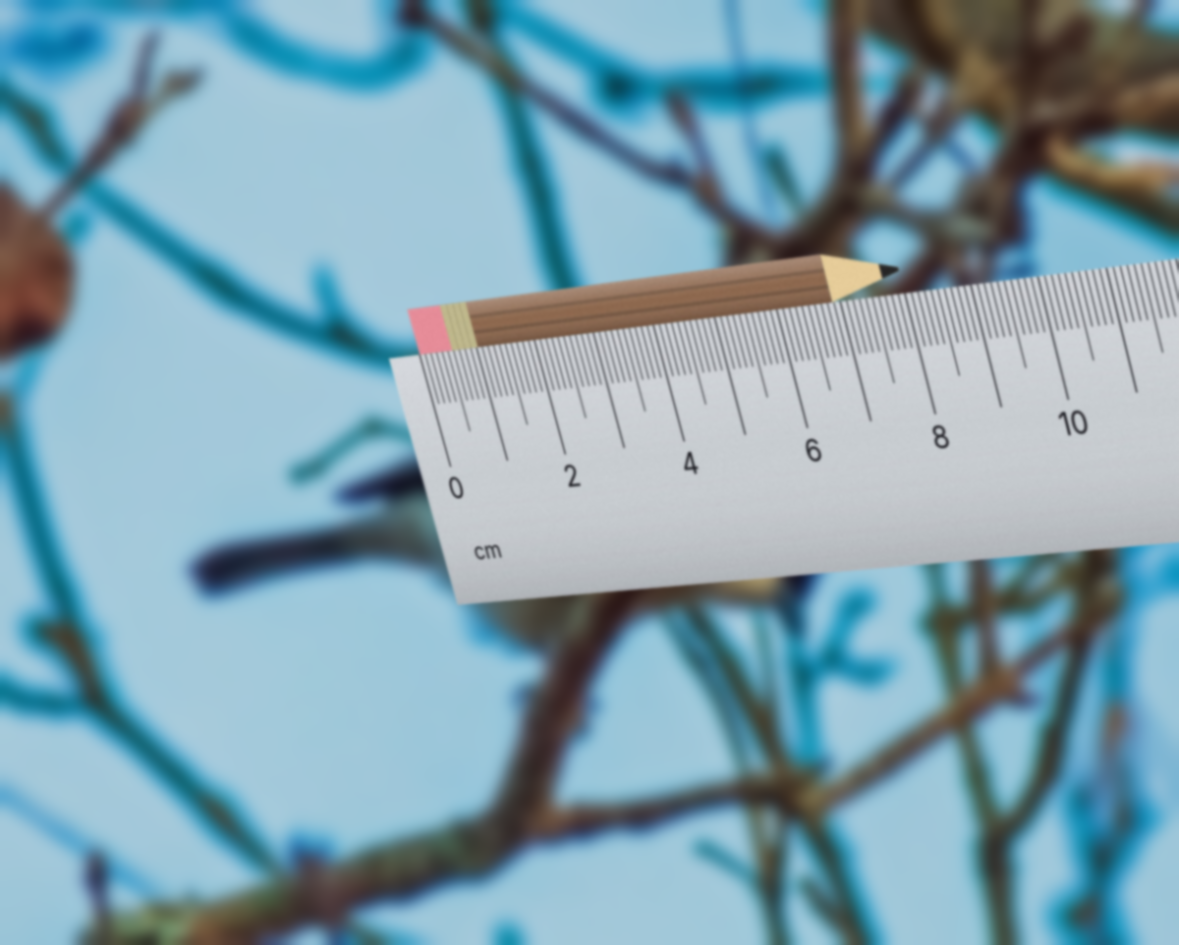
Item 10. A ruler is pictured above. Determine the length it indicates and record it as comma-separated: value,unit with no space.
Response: 8,cm
